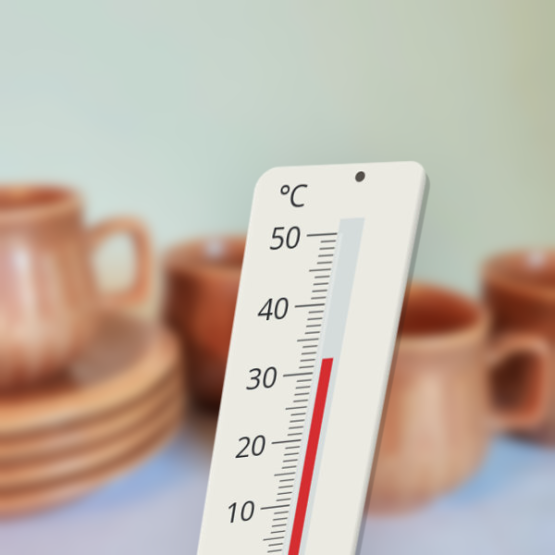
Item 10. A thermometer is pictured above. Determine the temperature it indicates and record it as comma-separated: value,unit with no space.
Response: 32,°C
